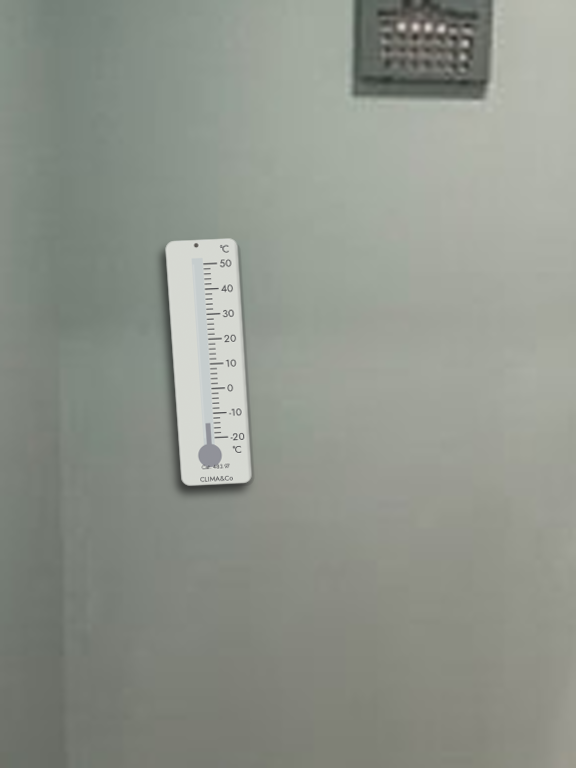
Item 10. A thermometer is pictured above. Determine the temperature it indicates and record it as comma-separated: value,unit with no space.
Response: -14,°C
